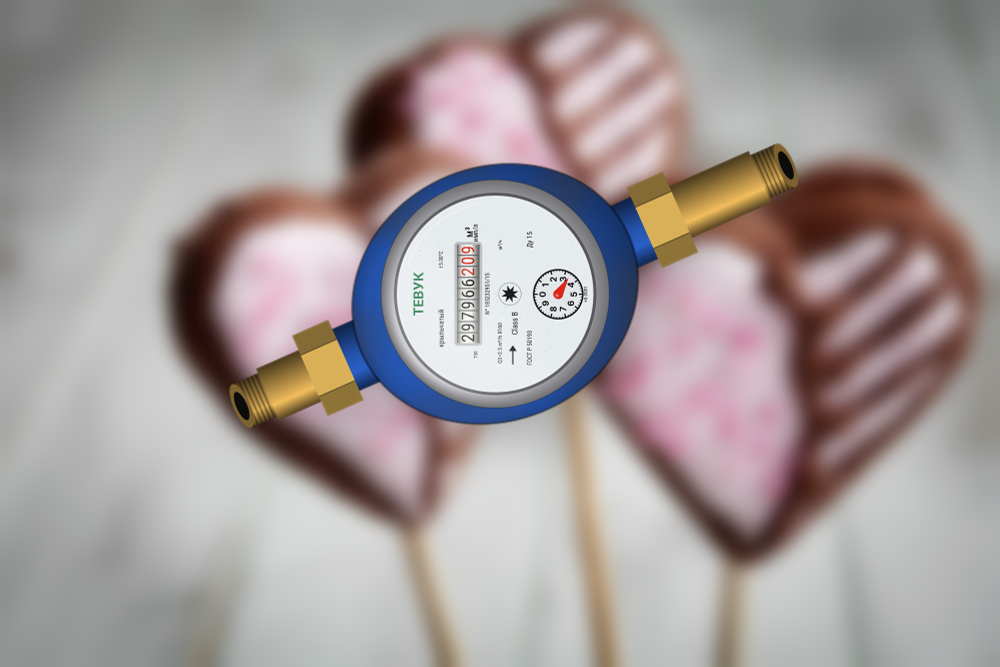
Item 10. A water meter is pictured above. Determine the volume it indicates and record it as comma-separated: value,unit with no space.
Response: 297966.2093,m³
